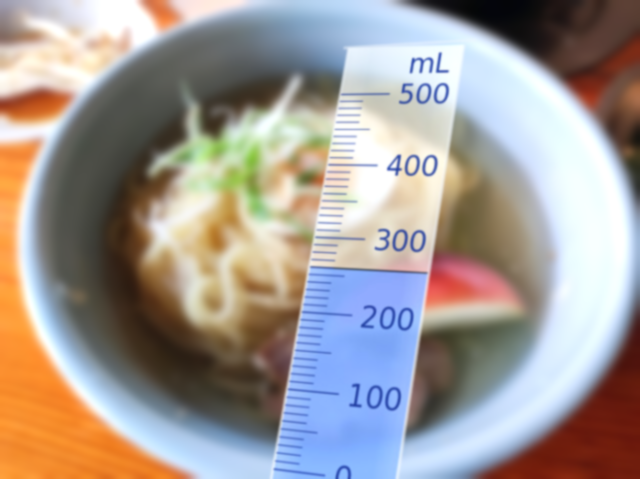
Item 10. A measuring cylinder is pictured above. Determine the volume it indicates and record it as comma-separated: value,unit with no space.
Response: 260,mL
